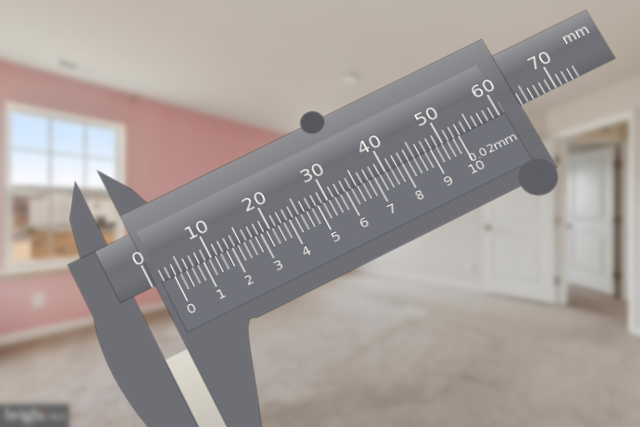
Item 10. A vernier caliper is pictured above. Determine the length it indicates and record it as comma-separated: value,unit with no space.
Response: 3.8,mm
